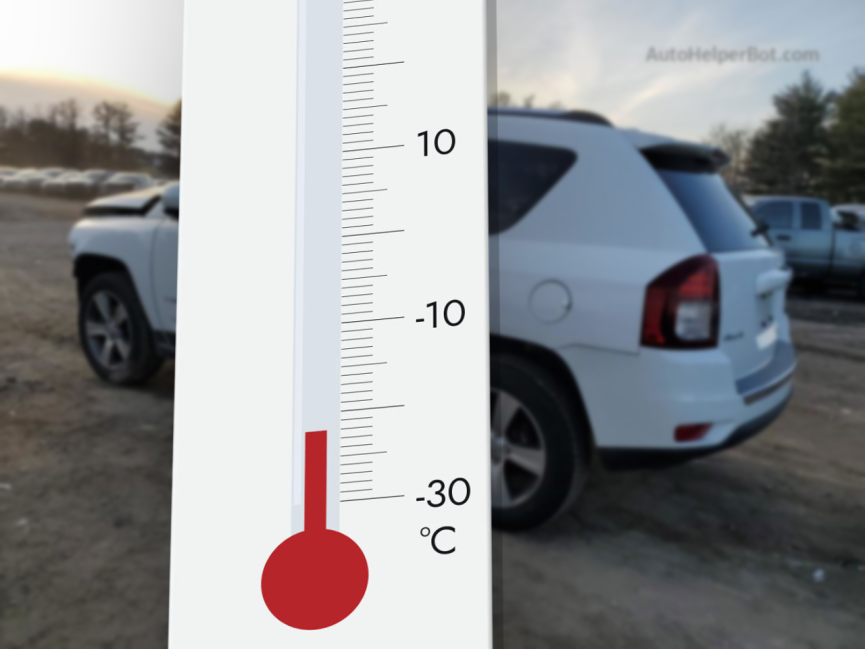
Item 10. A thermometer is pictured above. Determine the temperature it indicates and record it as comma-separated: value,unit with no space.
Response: -22,°C
